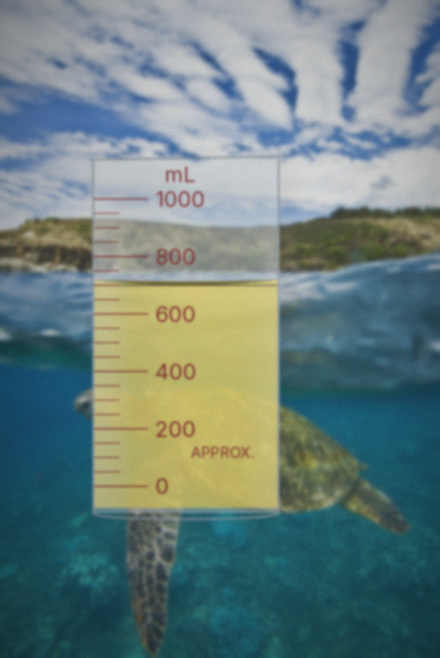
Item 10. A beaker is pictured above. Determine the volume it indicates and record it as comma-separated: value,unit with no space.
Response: 700,mL
